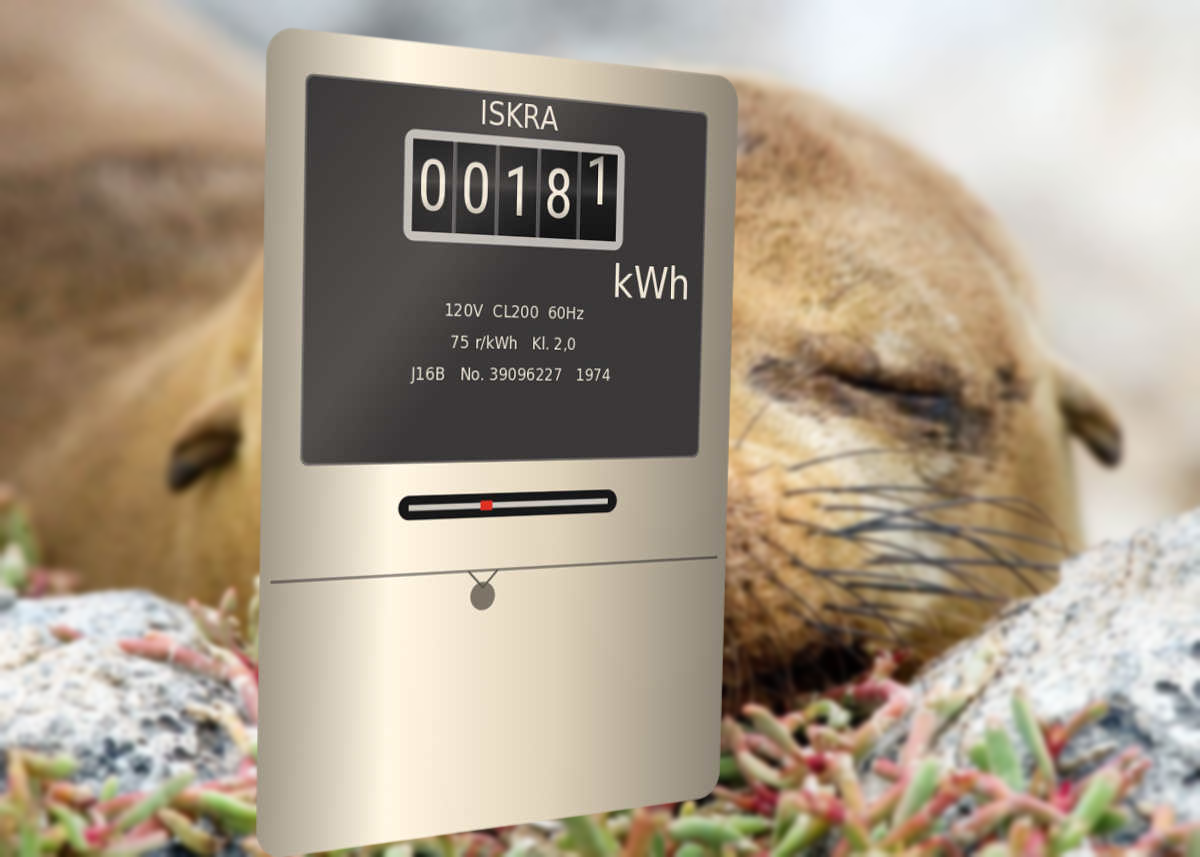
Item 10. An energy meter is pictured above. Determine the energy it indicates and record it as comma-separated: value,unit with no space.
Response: 181,kWh
